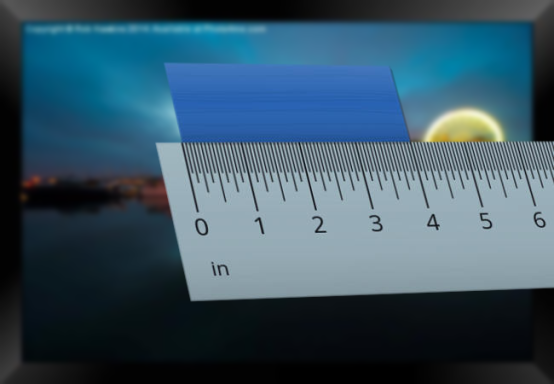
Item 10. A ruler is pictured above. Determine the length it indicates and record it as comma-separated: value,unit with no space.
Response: 4,in
